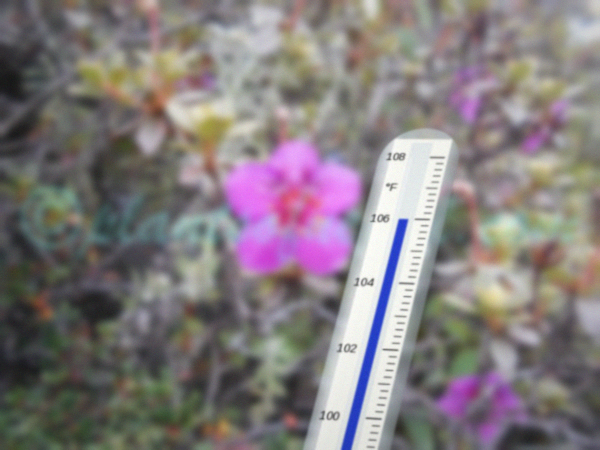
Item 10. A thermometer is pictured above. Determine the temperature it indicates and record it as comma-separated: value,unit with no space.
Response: 106,°F
